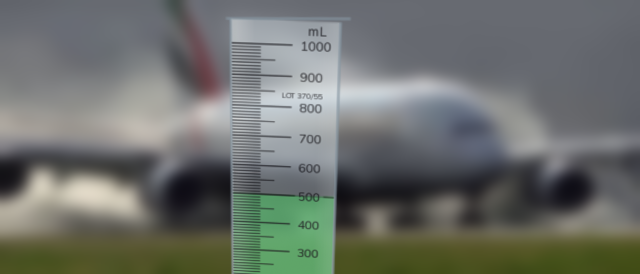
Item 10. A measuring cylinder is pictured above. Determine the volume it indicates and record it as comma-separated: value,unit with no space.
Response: 500,mL
